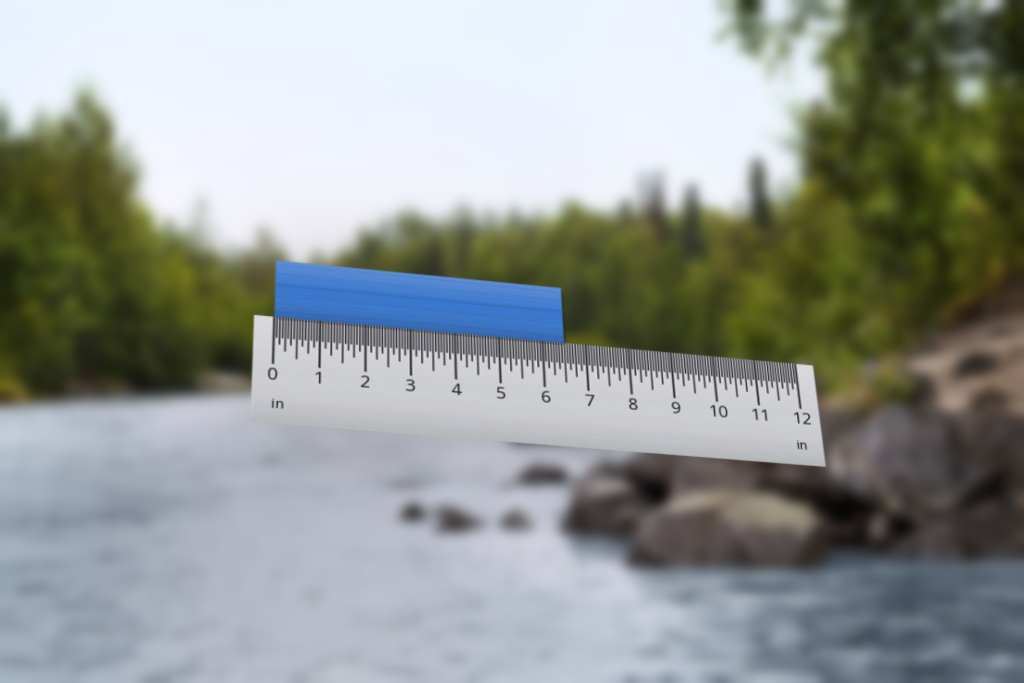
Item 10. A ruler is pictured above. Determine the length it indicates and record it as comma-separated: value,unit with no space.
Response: 6.5,in
